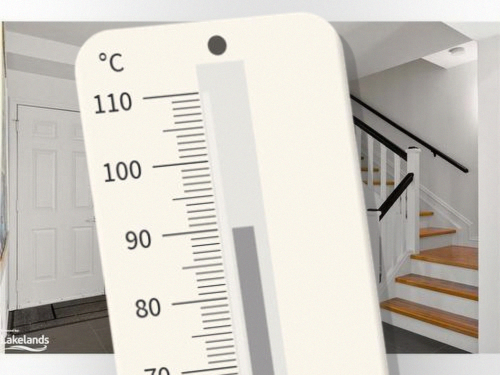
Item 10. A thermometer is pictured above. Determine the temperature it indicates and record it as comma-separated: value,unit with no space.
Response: 90,°C
